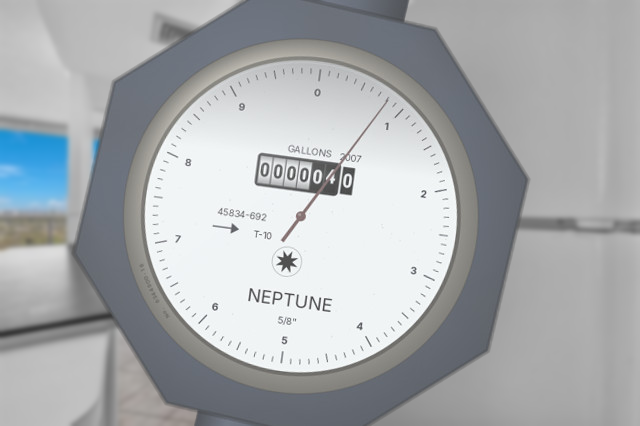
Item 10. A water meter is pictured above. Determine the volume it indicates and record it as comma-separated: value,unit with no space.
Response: 40.8,gal
